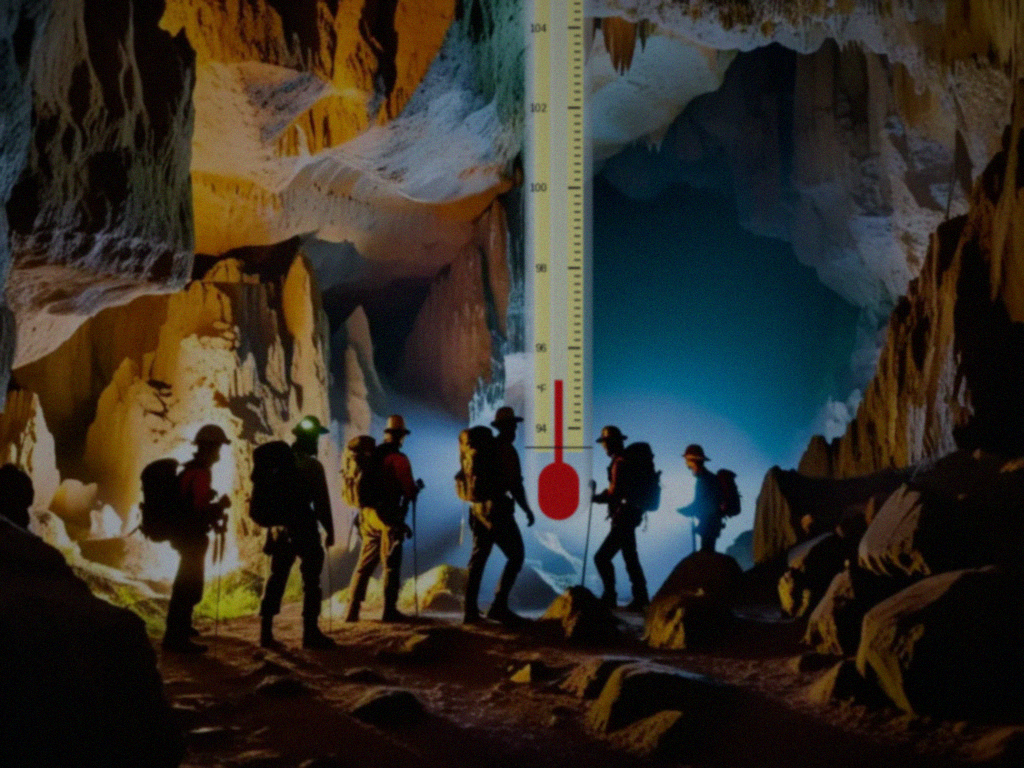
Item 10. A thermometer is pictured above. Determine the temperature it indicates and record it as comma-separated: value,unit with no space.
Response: 95.2,°F
